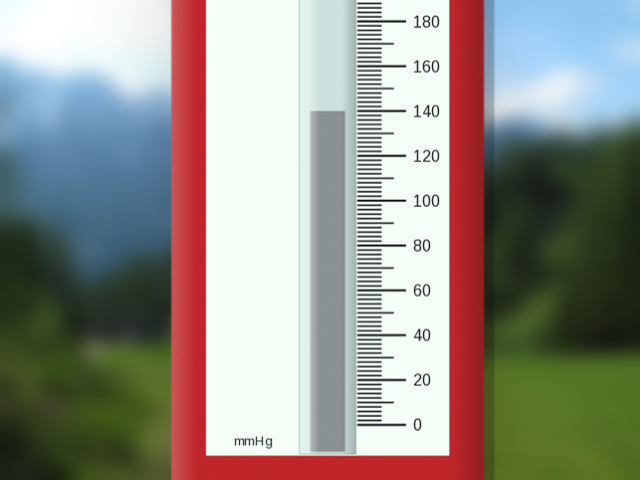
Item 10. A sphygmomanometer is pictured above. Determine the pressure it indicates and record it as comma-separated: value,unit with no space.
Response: 140,mmHg
